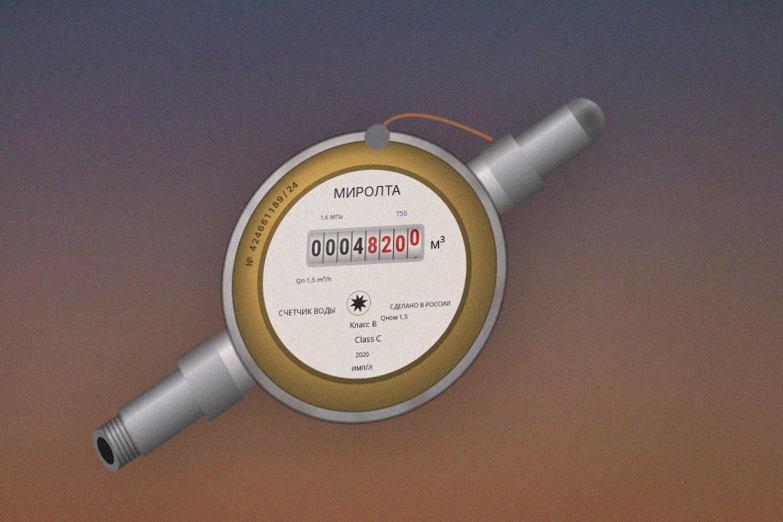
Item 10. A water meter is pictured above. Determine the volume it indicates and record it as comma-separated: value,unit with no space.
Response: 4.8200,m³
